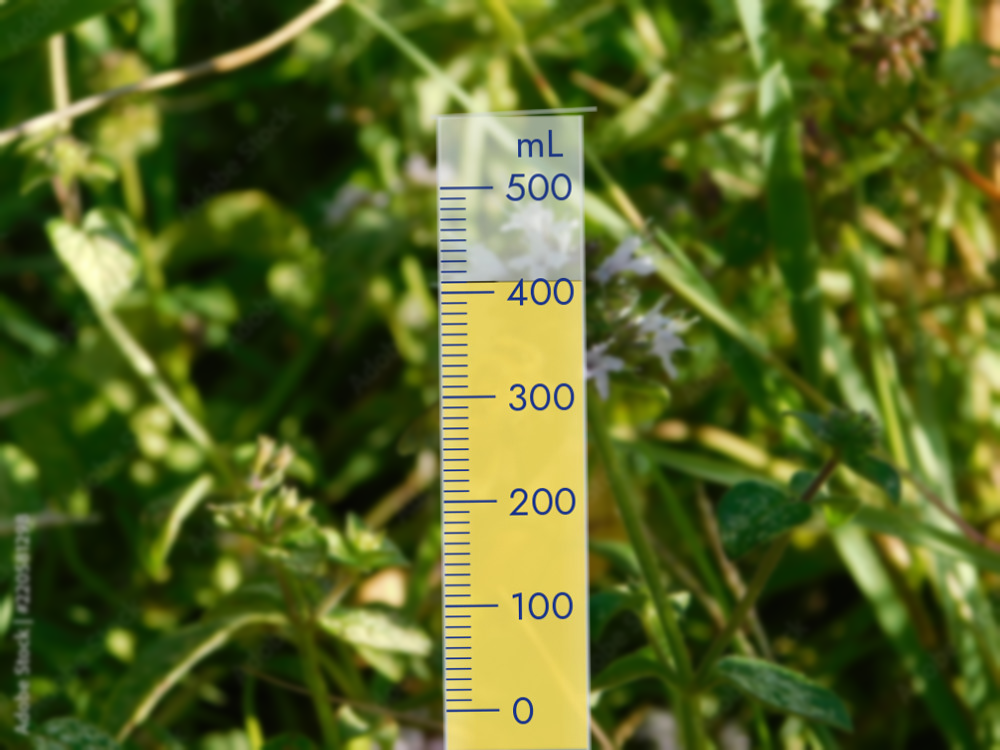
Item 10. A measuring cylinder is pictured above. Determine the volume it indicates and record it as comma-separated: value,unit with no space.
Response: 410,mL
